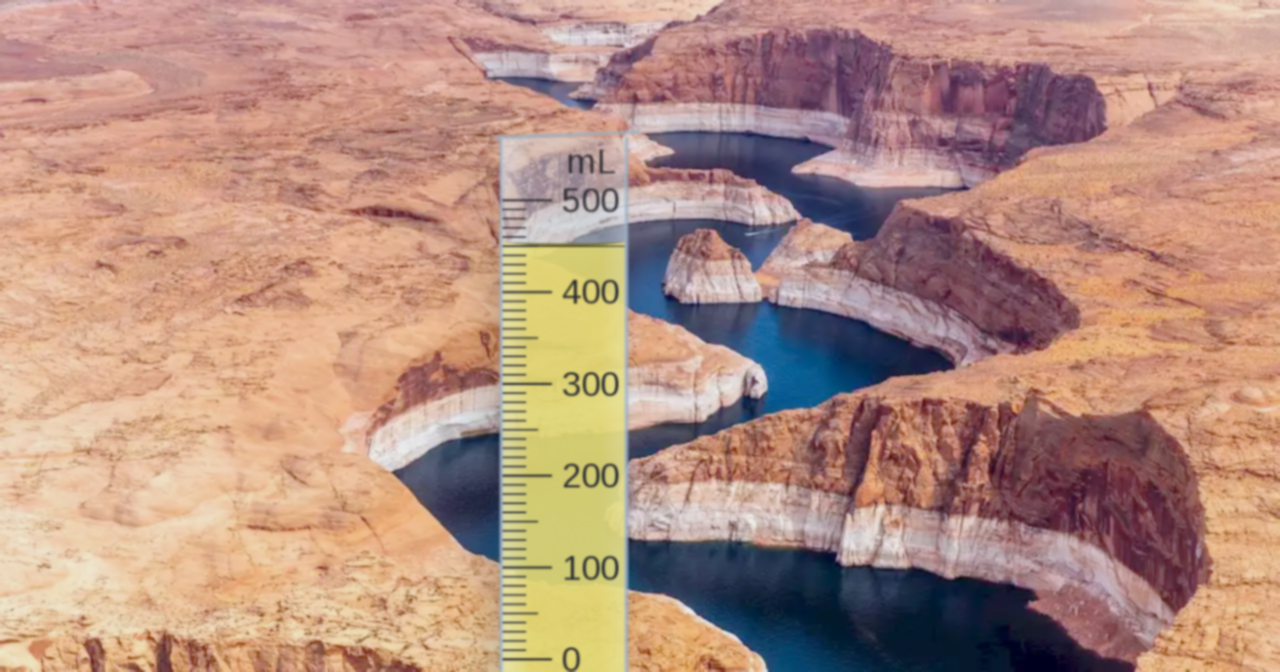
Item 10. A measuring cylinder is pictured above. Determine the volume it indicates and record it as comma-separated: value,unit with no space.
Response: 450,mL
